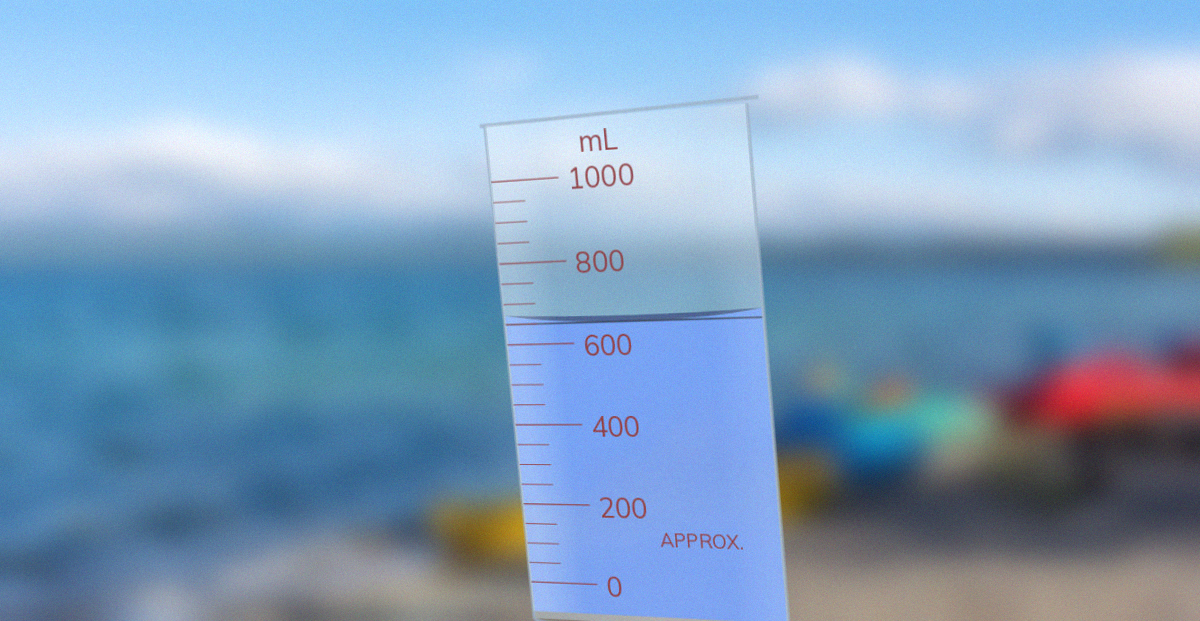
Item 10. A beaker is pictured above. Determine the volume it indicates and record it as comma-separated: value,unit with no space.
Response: 650,mL
